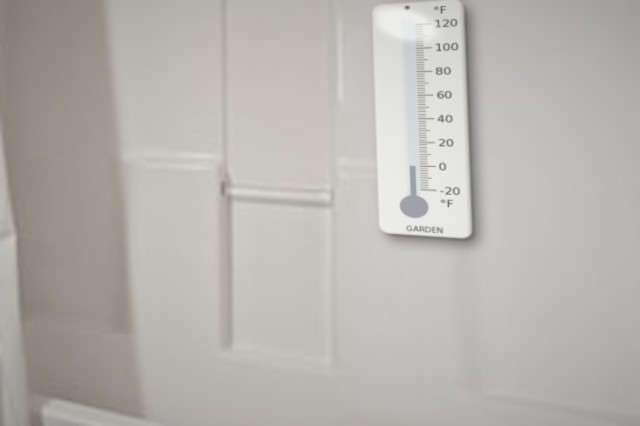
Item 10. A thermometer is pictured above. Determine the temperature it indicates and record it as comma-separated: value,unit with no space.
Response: 0,°F
